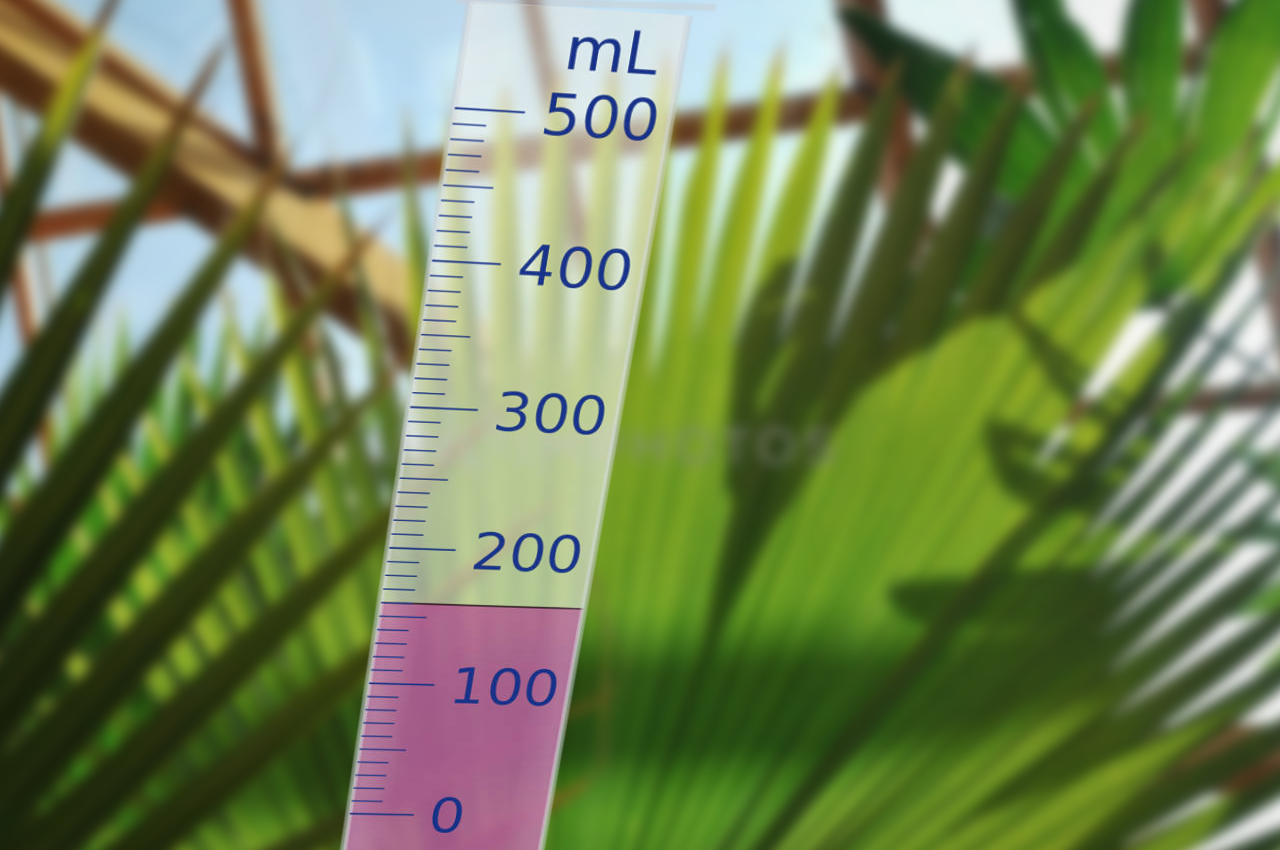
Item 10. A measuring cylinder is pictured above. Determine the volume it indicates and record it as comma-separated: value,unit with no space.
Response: 160,mL
